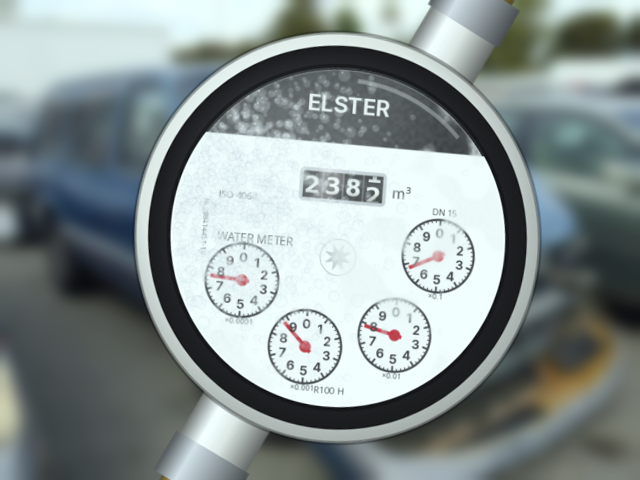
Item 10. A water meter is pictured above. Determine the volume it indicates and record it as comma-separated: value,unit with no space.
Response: 2381.6787,m³
